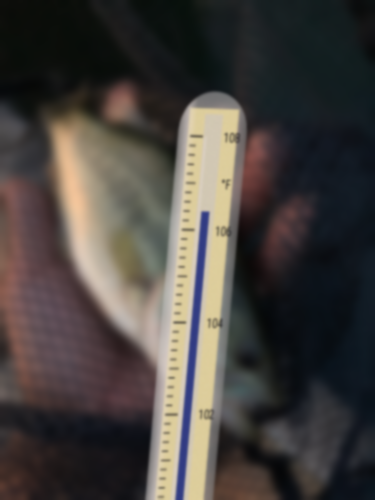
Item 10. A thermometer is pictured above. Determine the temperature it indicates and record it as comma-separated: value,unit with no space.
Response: 106.4,°F
